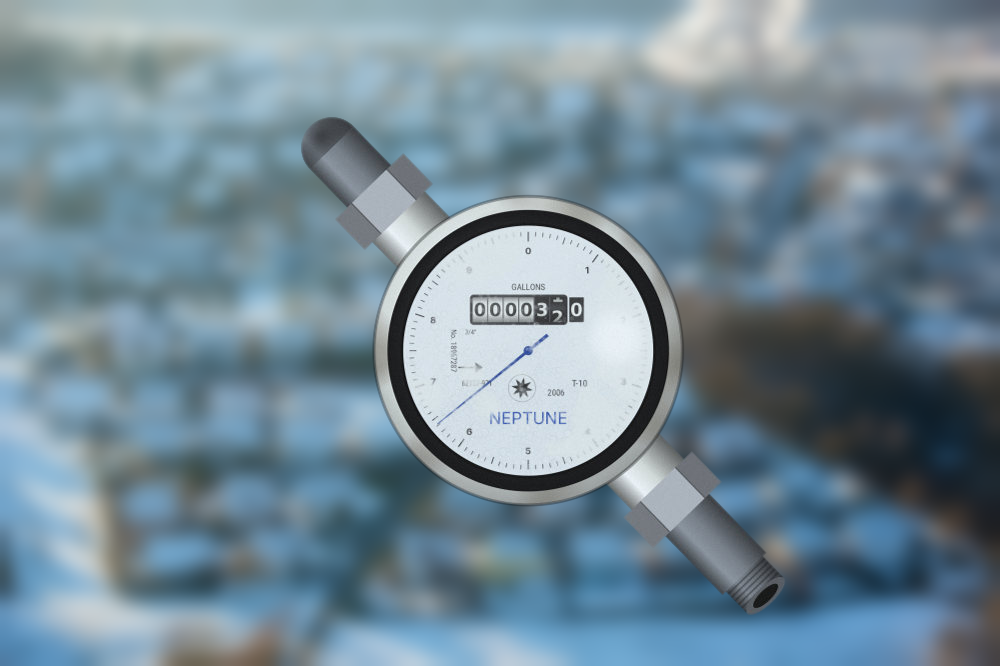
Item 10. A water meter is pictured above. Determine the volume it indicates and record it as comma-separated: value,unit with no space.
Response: 316.4,gal
